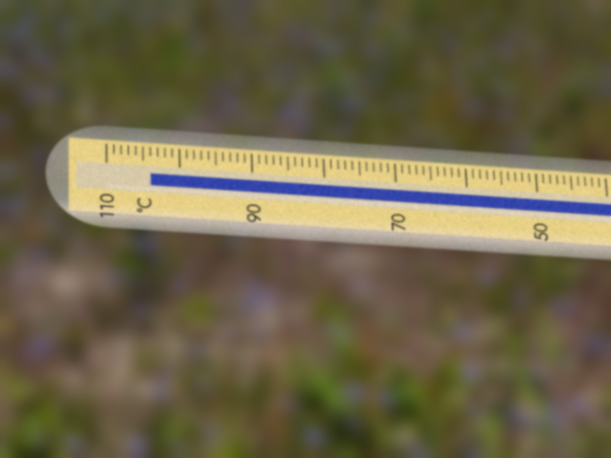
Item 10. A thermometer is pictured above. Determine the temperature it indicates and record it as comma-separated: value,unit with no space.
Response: 104,°C
